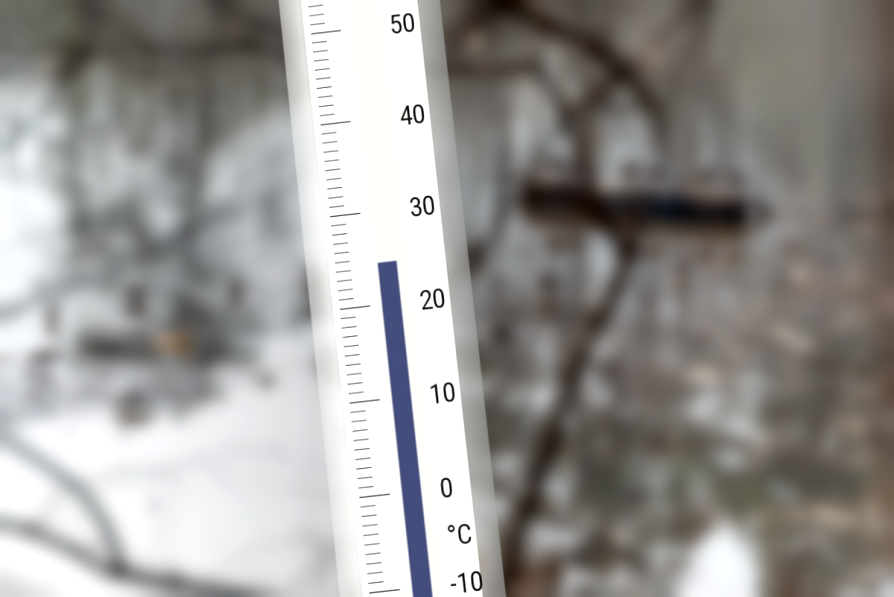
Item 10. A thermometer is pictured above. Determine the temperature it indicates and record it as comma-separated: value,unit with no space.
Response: 24.5,°C
